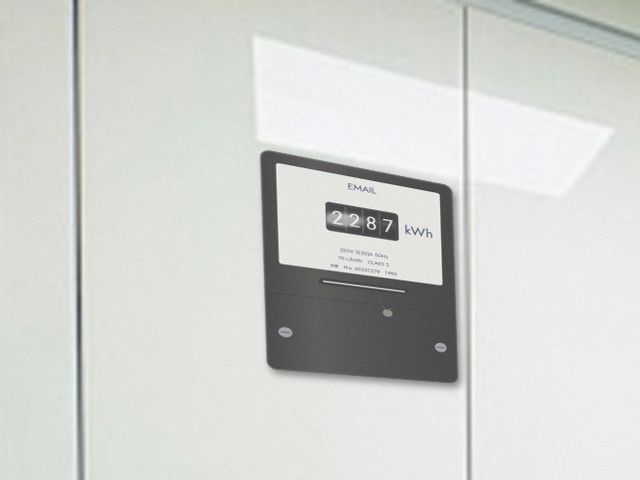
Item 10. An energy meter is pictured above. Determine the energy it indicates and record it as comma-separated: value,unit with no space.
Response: 2287,kWh
